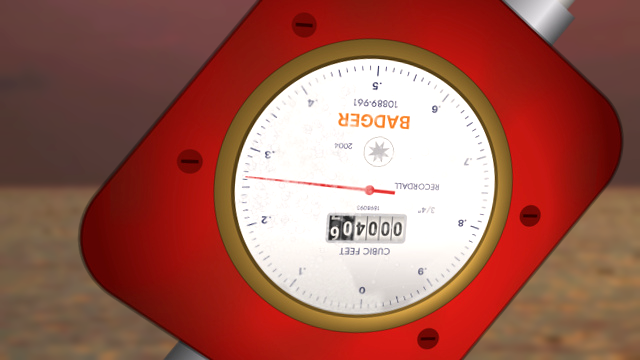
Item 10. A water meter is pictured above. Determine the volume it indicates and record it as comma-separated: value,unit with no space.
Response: 406.26,ft³
